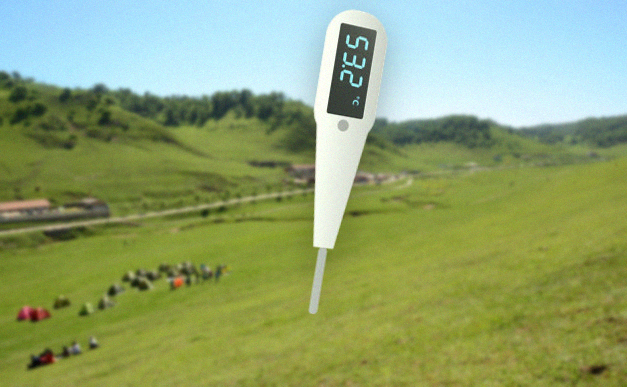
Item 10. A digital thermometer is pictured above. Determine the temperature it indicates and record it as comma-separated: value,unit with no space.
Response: 53.2,°C
